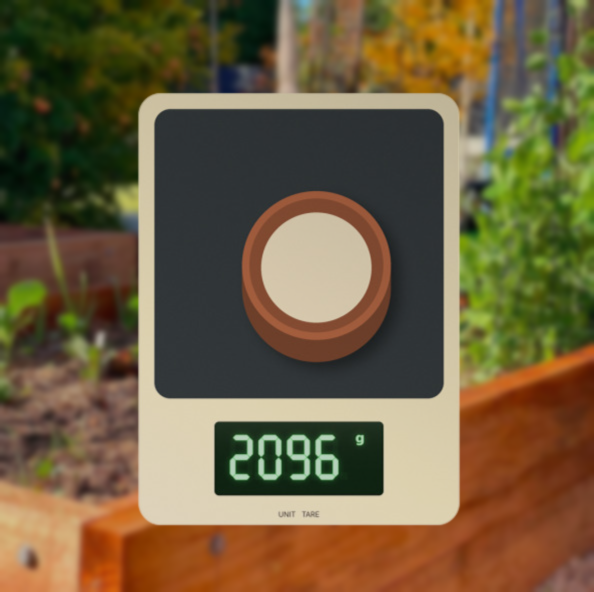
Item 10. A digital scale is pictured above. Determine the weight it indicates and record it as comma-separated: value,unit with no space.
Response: 2096,g
